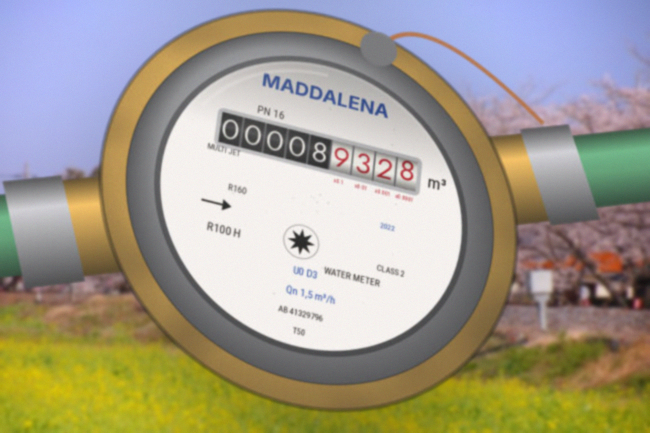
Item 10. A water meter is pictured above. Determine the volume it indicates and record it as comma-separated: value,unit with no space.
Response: 8.9328,m³
